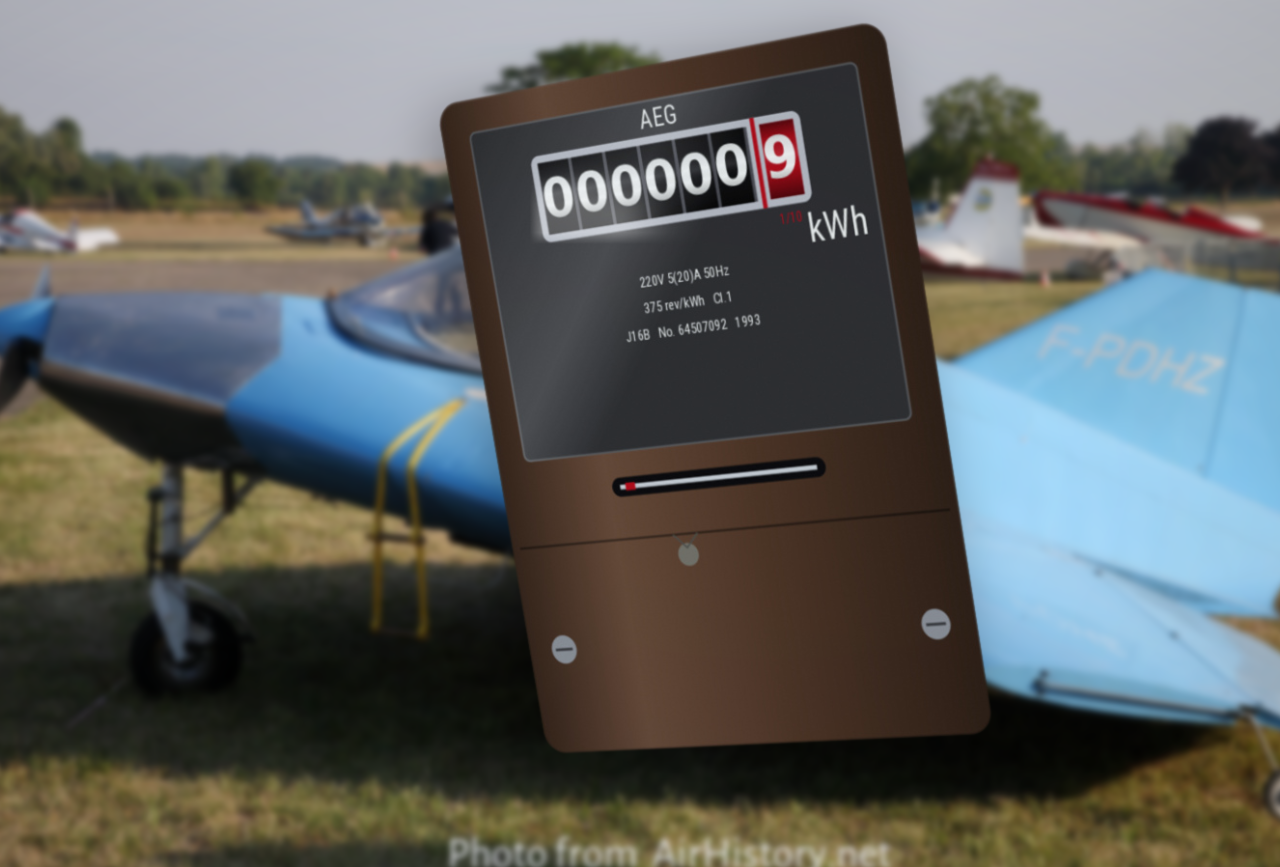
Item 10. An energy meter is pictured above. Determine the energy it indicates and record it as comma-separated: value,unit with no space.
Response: 0.9,kWh
